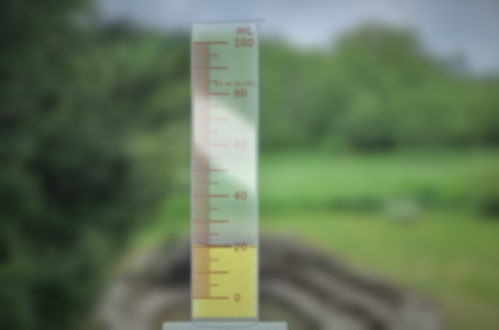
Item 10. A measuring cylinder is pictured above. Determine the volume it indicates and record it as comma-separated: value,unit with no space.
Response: 20,mL
